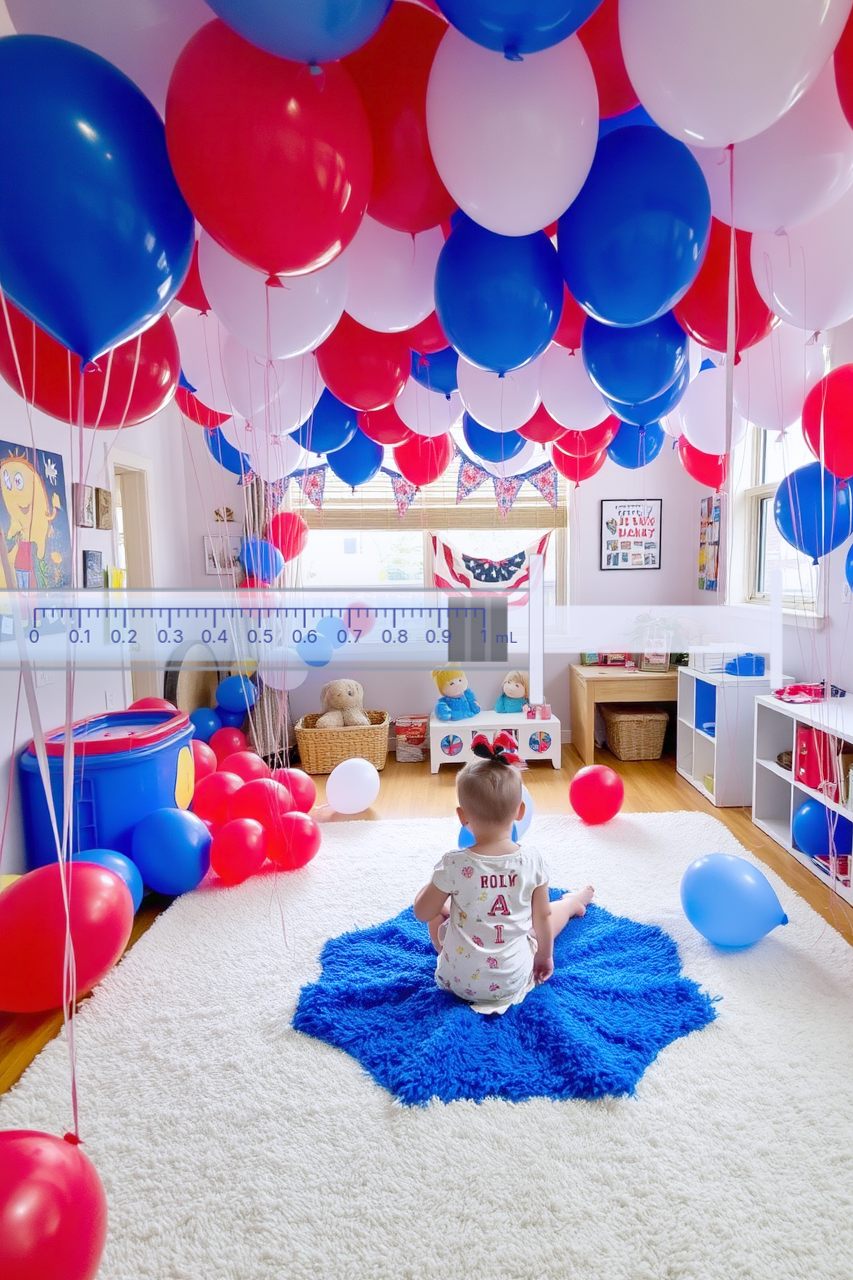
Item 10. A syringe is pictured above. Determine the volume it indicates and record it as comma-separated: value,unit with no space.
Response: 0.92,mL
